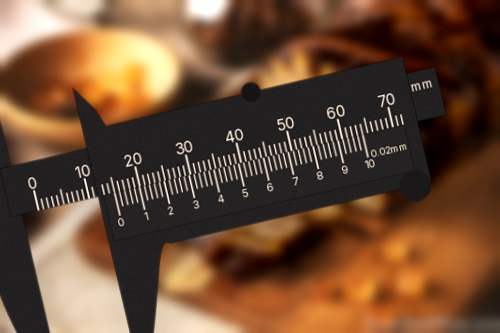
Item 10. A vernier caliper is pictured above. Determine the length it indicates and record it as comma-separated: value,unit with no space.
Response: 15.0,mm
